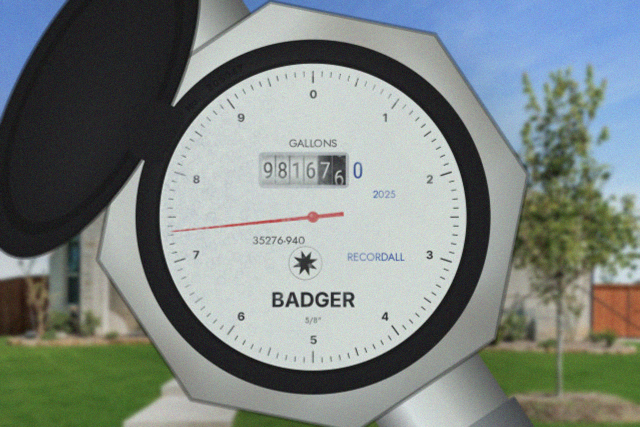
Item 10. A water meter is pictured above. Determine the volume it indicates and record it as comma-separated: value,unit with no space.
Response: 9816757.3,gal
